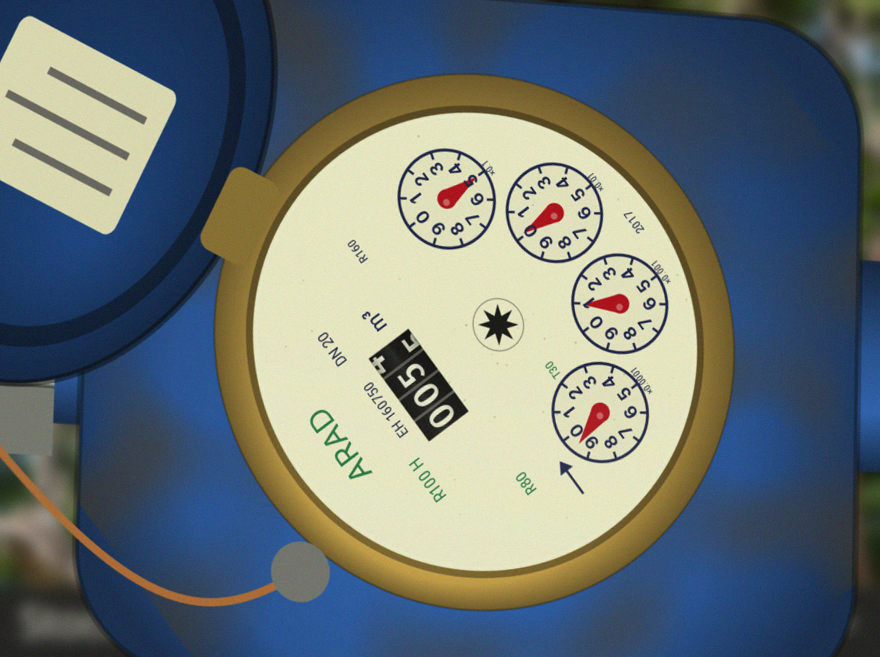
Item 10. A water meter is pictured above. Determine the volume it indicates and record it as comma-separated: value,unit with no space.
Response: 54.5009,m³
